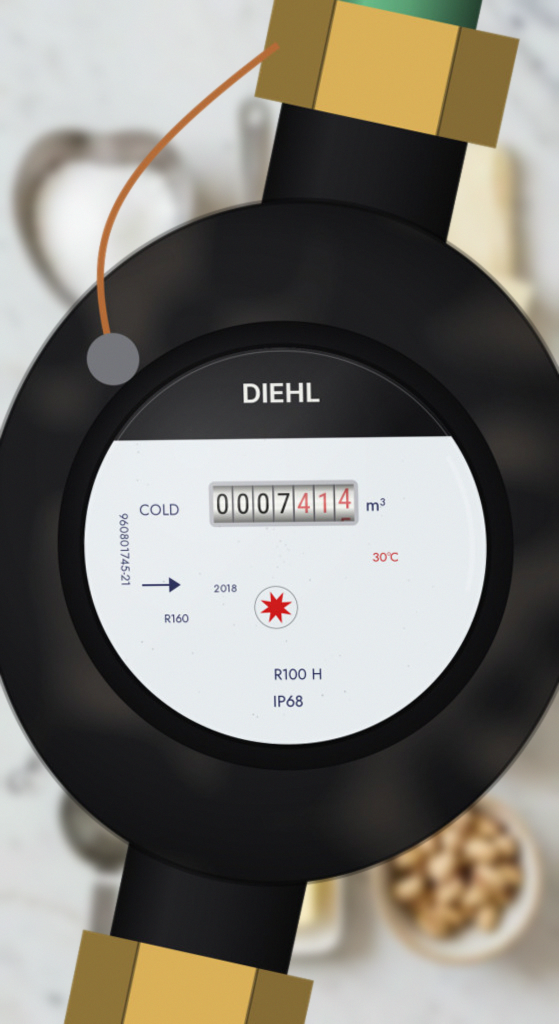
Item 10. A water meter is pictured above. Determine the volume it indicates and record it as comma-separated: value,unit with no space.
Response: 7.414,m³
